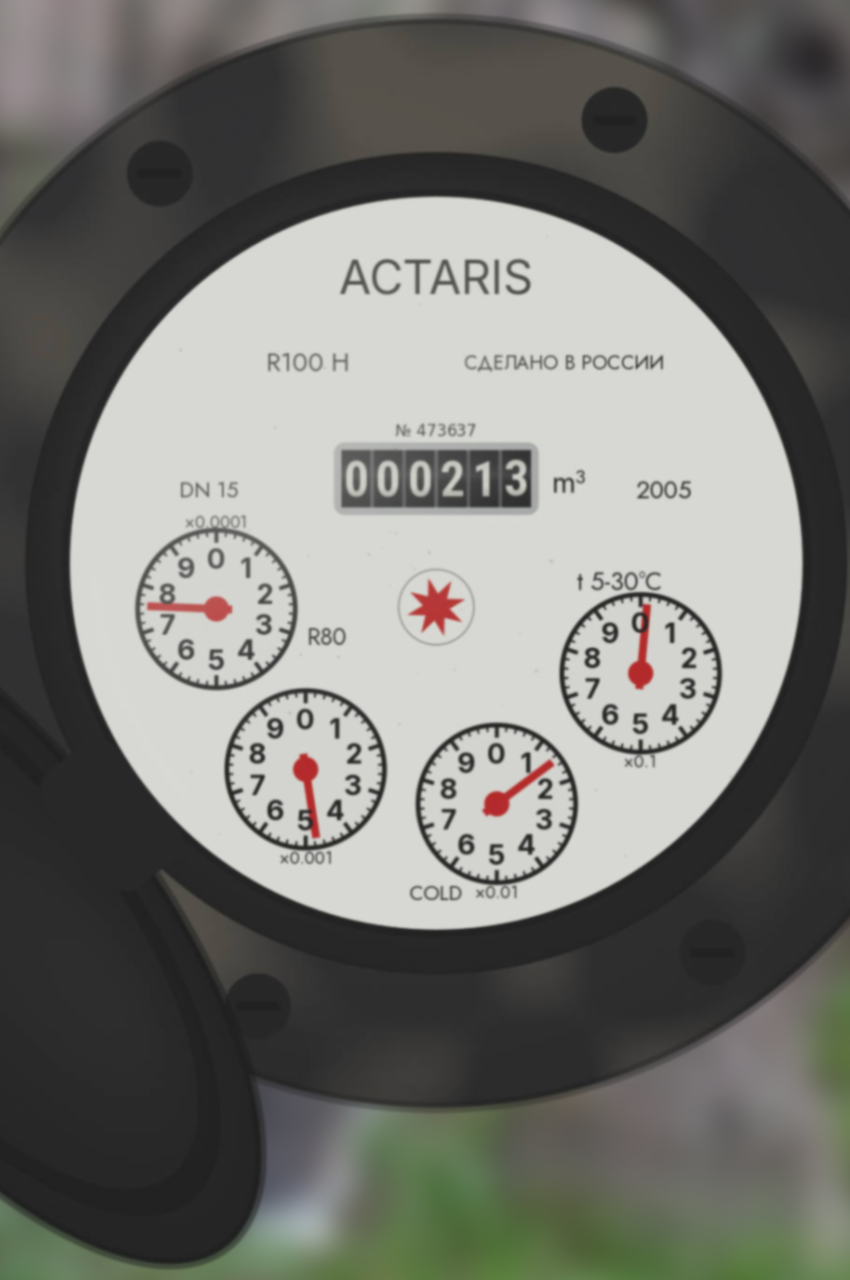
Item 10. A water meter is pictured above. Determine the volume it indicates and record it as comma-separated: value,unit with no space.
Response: 213.0147,m³
